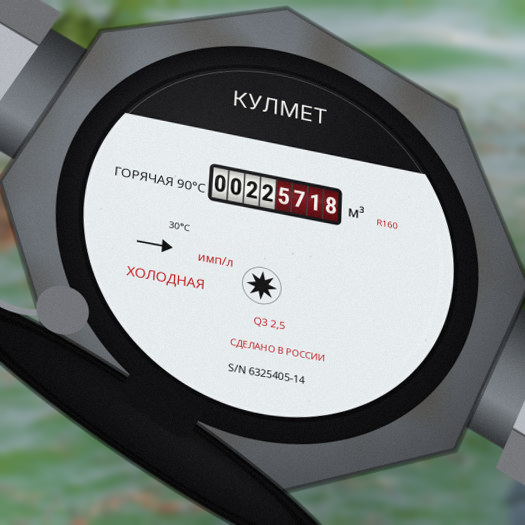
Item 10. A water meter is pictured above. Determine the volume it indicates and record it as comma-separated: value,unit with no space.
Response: 22.5718,m³
